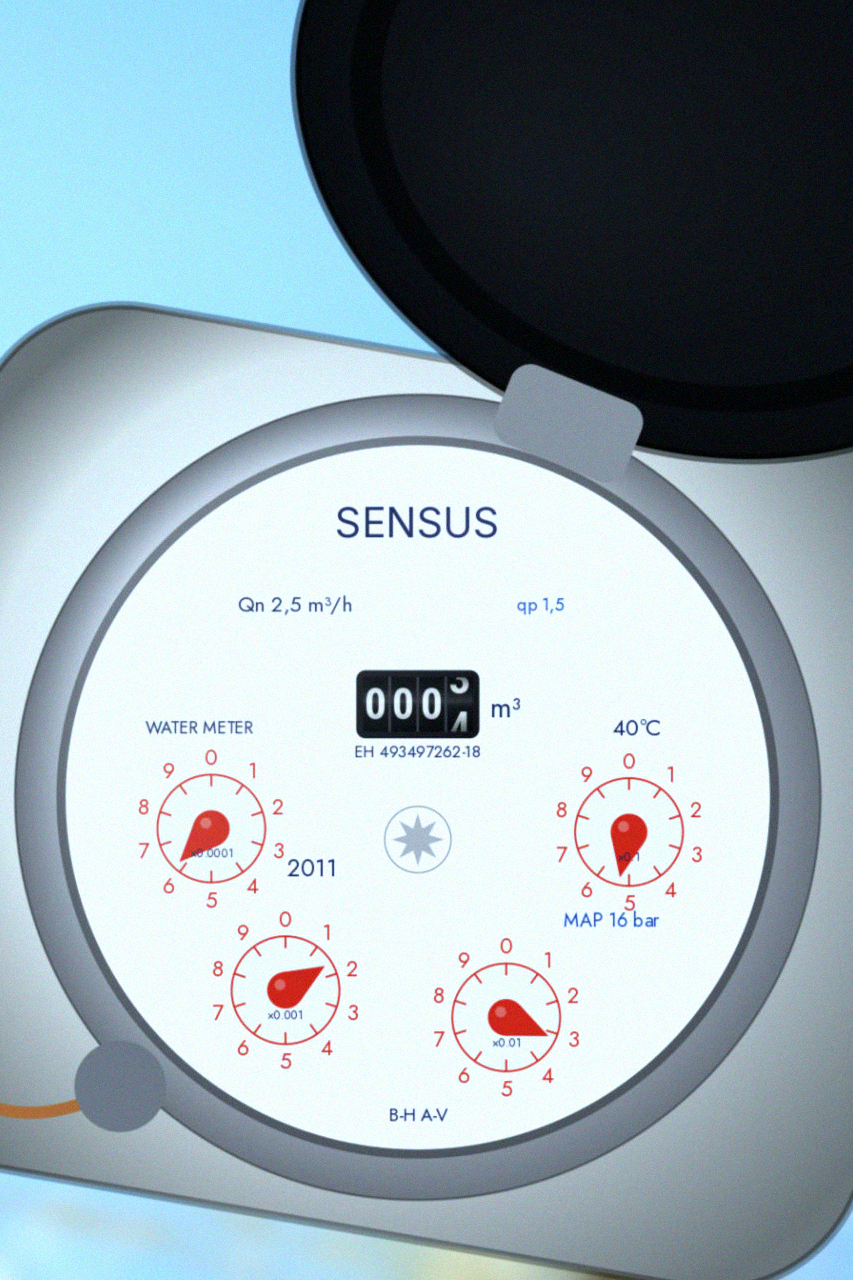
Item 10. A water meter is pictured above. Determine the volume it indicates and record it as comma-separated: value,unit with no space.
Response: 3.5316,m³
